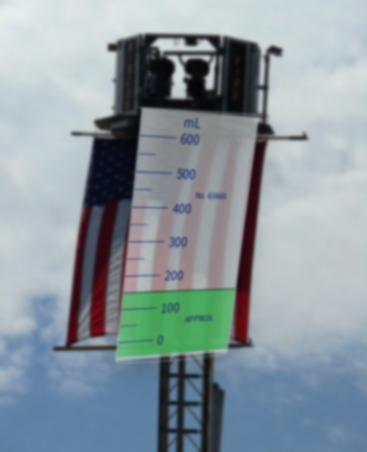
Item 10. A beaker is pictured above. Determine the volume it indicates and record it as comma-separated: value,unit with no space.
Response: 150,mL
